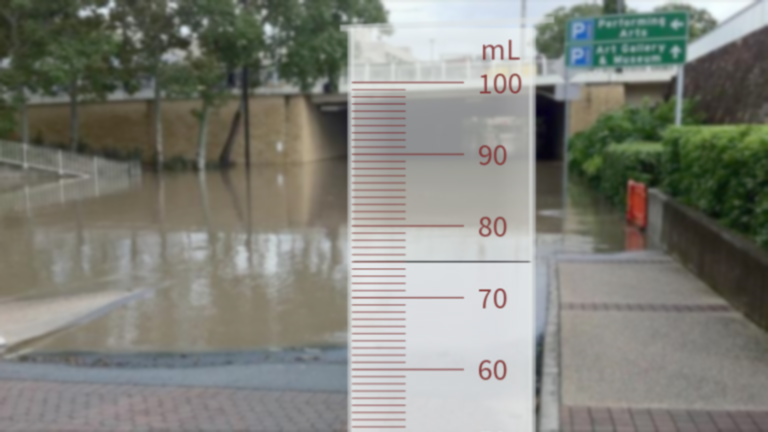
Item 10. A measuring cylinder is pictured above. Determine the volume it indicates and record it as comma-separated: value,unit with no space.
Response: 75,mL
